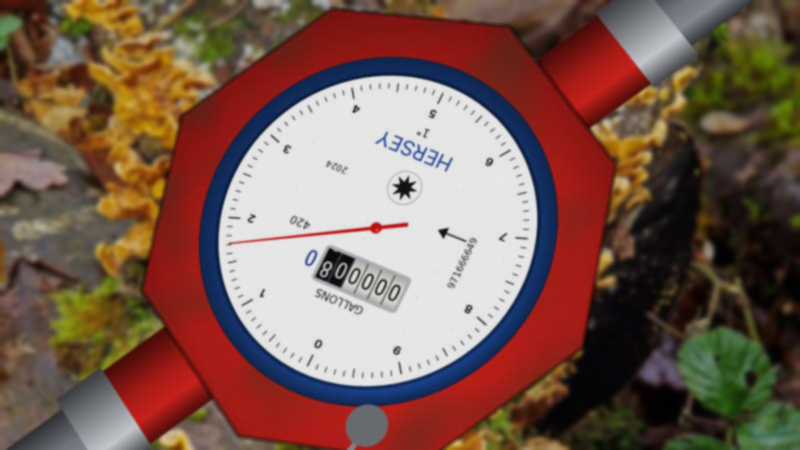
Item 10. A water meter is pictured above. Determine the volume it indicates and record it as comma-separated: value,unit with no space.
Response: 81.7,gal
